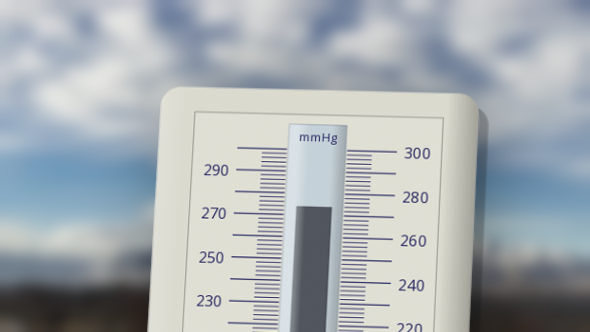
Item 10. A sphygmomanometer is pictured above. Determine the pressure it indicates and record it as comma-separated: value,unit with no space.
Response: 274,mmHg
